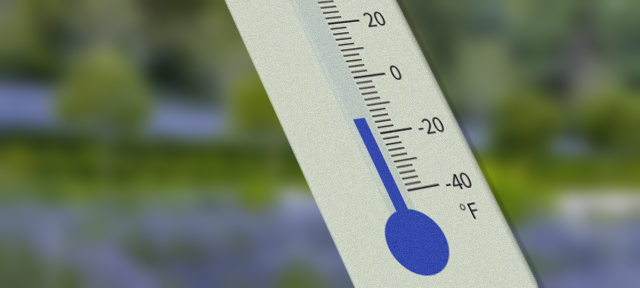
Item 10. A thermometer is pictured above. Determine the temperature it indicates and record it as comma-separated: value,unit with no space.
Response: -14,°F
